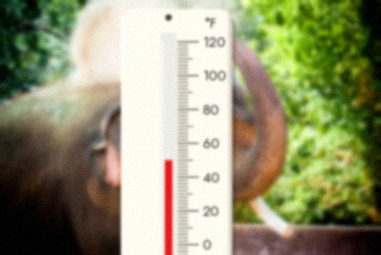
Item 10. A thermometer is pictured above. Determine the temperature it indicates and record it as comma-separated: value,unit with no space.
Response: 50,°F
